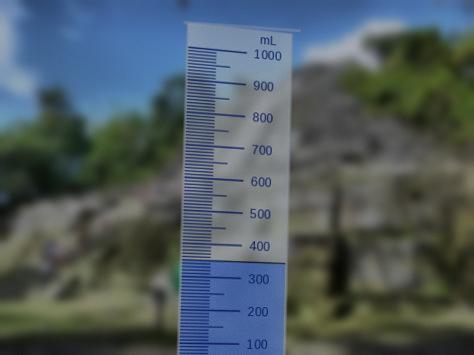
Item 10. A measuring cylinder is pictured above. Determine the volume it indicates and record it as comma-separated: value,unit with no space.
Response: 350,mL
